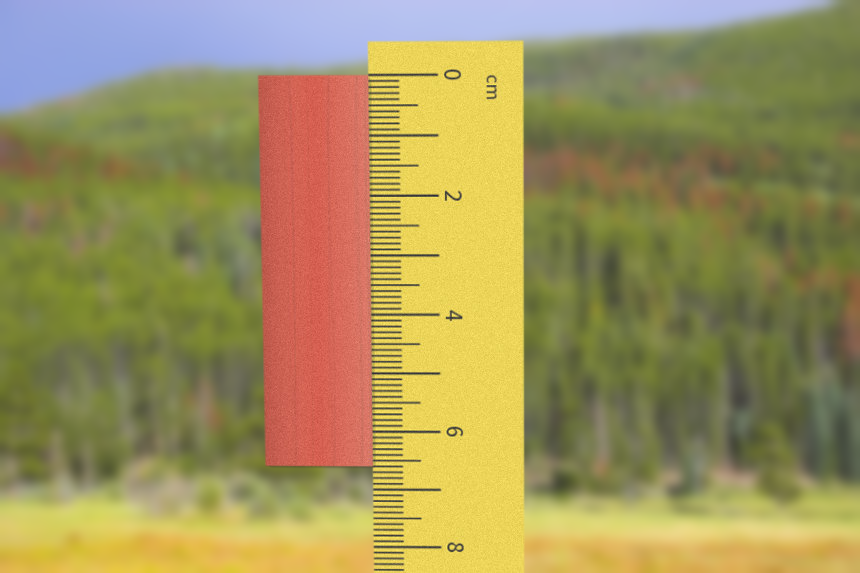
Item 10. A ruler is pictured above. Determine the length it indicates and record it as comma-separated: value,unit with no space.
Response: 6.6,cm
